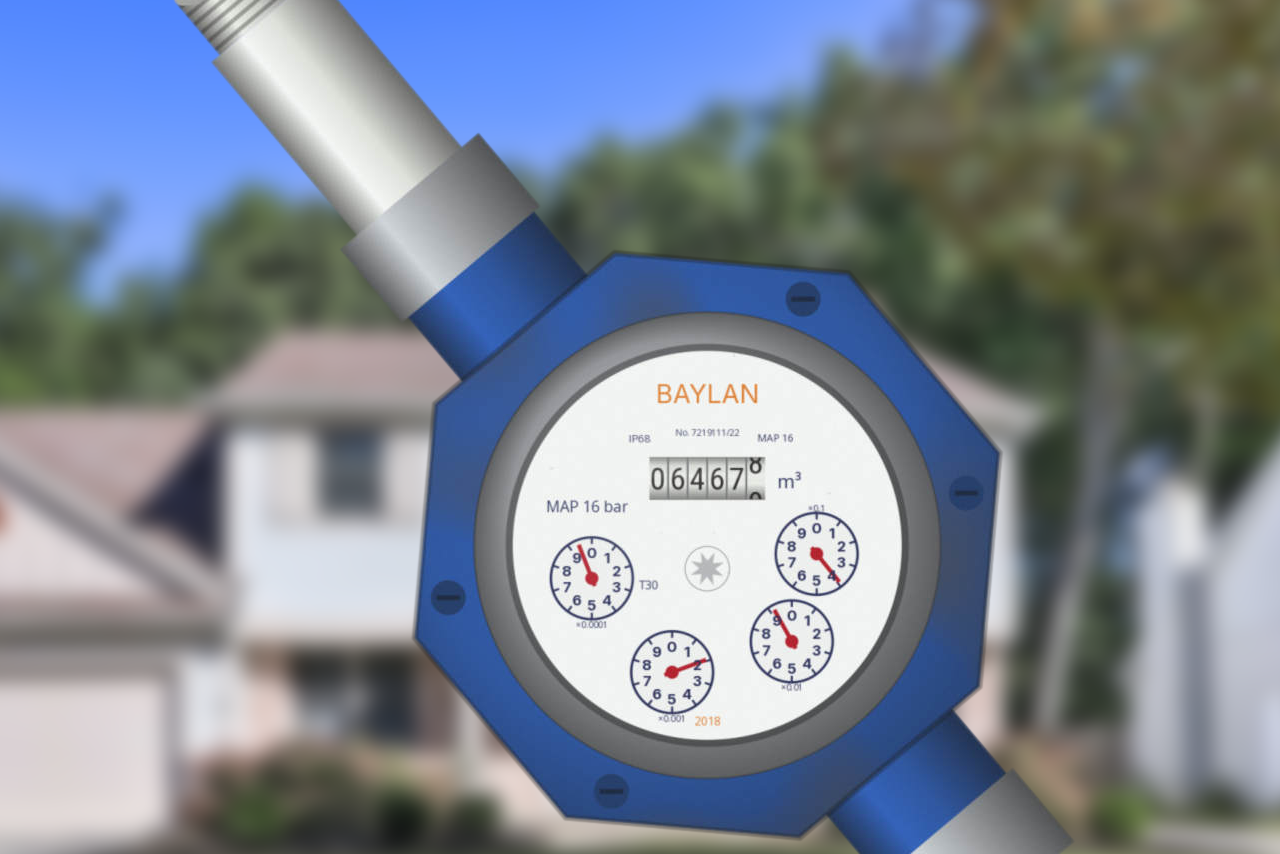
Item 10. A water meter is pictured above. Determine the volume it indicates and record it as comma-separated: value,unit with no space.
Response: 64678.3919,m³
